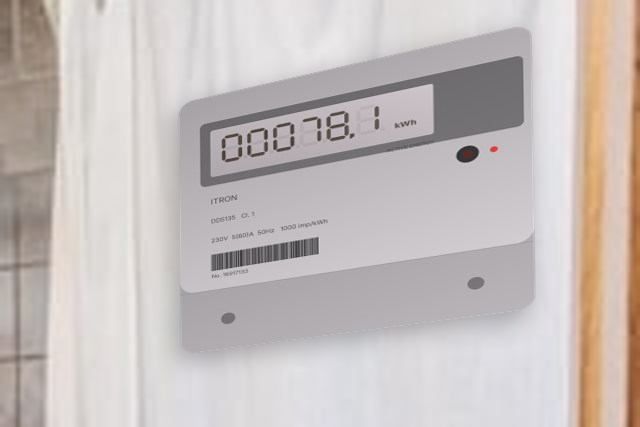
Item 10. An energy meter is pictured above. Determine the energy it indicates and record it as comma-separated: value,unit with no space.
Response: 78.1,kWh
